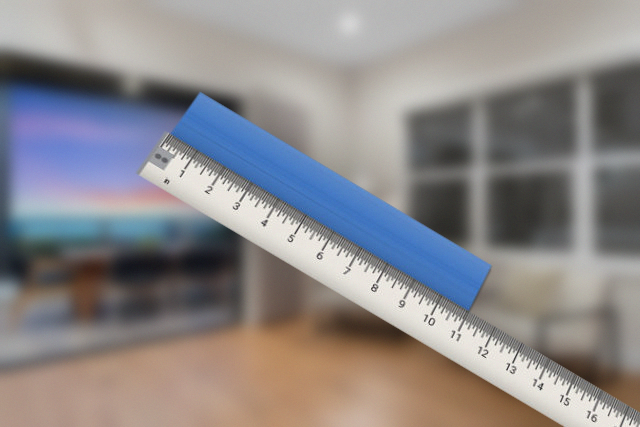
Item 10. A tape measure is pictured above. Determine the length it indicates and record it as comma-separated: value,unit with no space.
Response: 11,in
